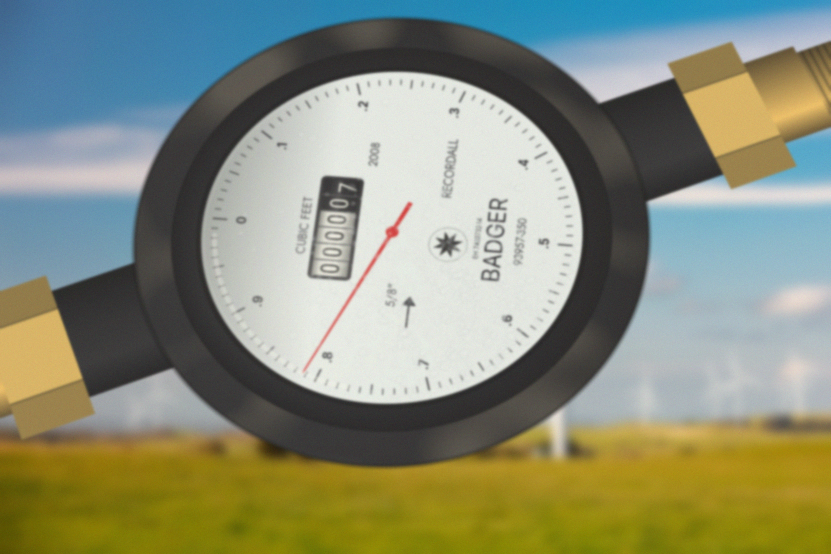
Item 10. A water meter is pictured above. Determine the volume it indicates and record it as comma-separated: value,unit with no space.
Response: 6.81,ft³
